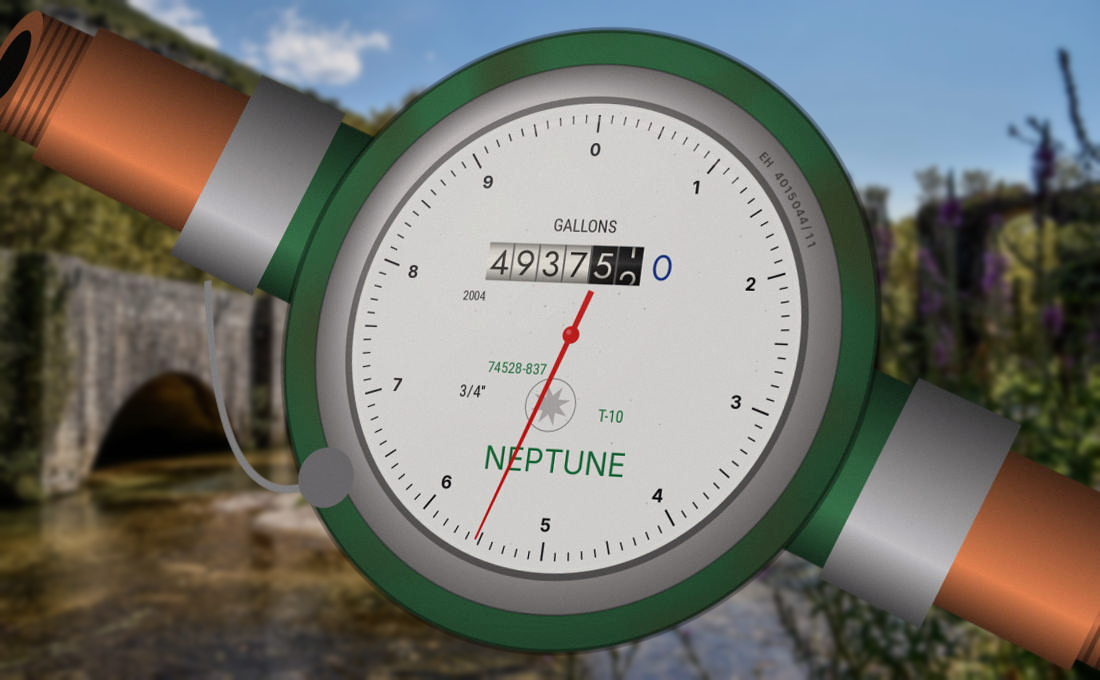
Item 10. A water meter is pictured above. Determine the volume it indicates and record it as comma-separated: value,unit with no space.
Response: 4937515.5,gal
